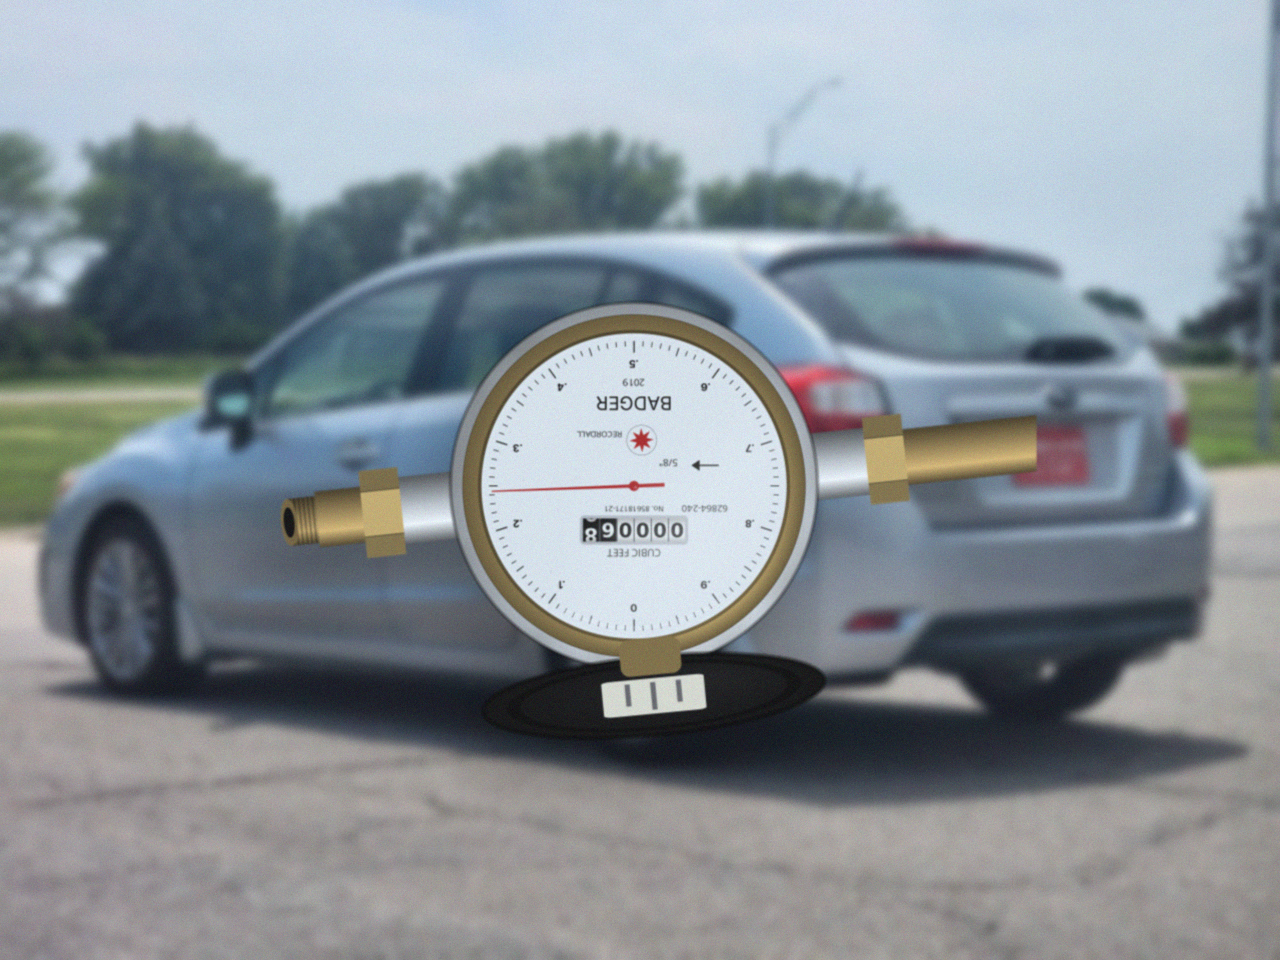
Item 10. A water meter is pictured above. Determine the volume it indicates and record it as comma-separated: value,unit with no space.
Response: 68.24,ft³
